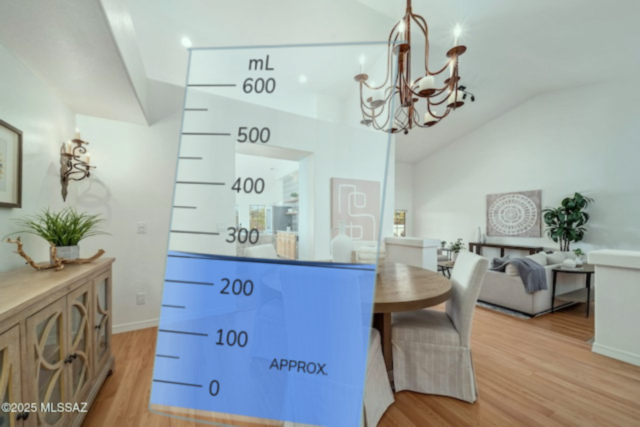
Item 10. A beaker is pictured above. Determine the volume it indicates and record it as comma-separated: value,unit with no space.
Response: 250,mL
